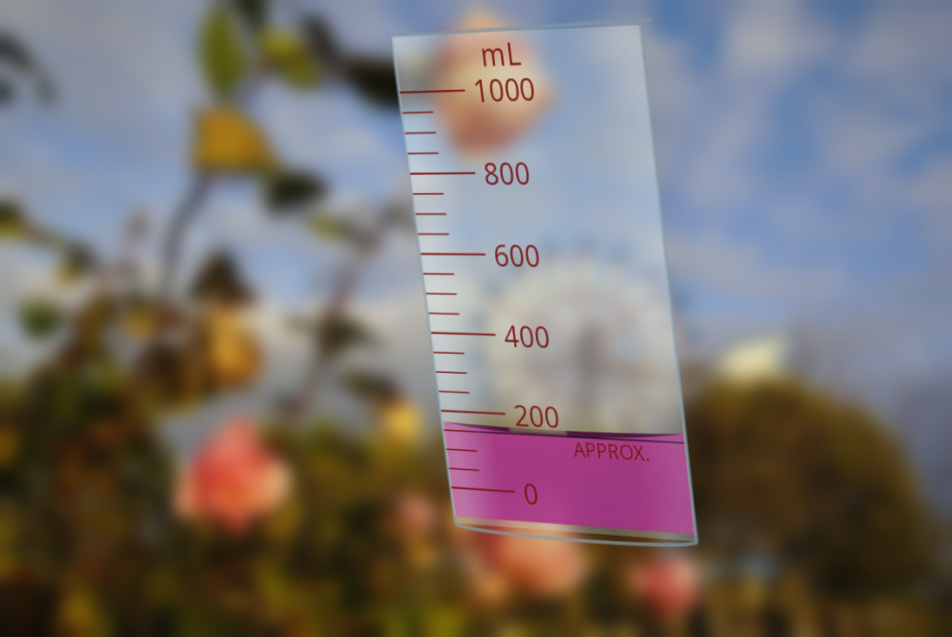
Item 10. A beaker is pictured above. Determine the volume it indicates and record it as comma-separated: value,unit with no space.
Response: 150,mL
